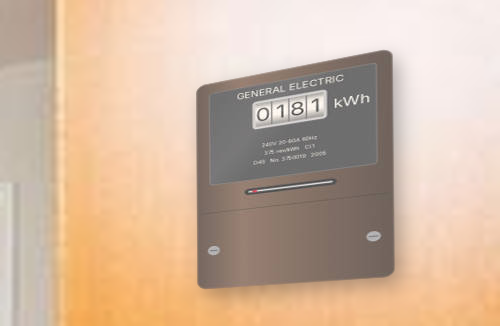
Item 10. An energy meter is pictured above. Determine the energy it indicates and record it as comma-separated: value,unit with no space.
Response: 181,kWh
